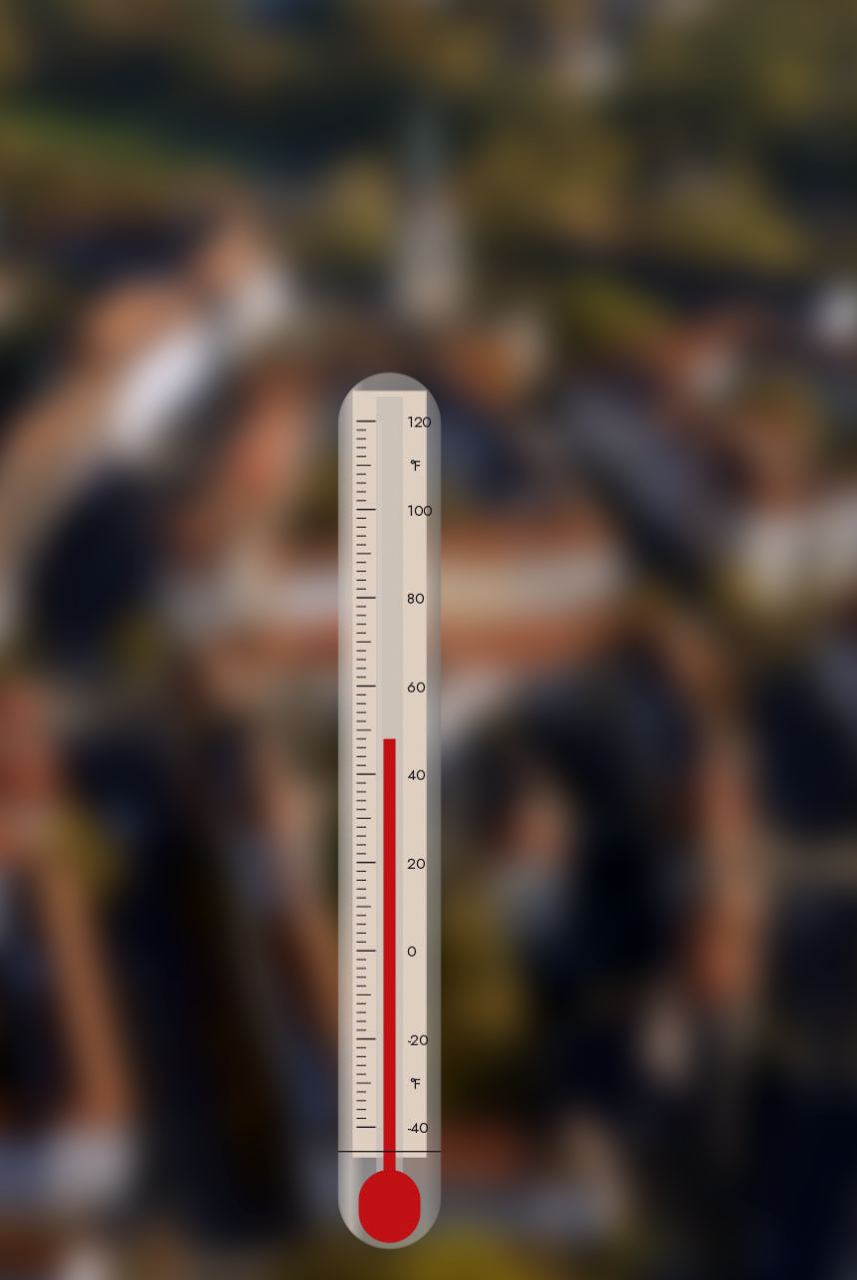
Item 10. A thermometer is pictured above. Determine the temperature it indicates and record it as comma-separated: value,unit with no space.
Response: 48,°F
